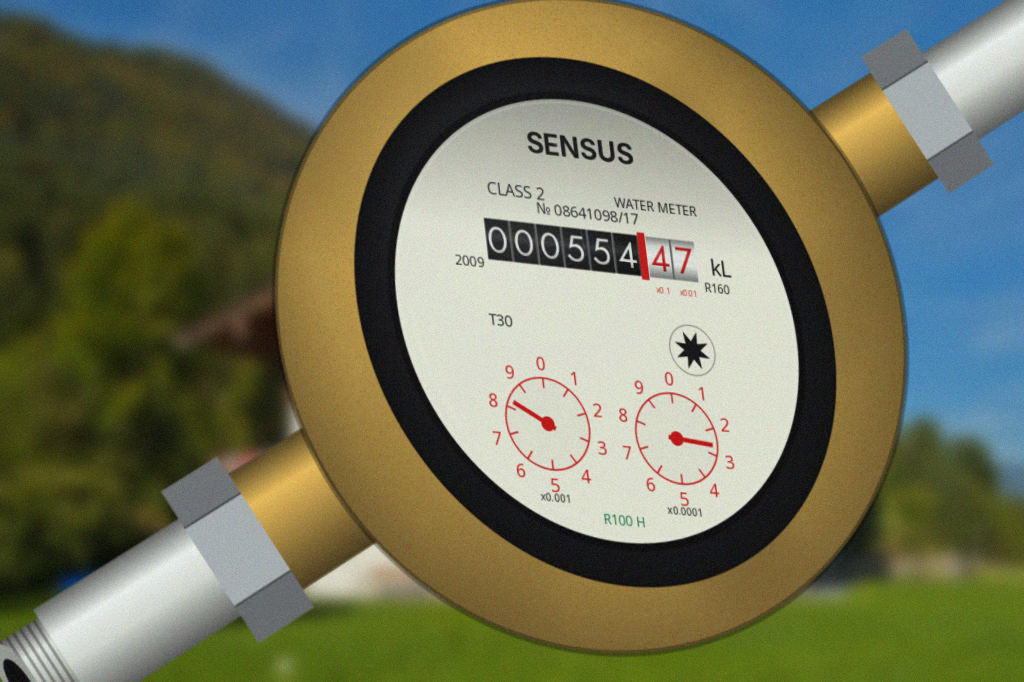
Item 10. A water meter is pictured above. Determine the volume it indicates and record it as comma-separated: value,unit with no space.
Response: 554.4782,kL
